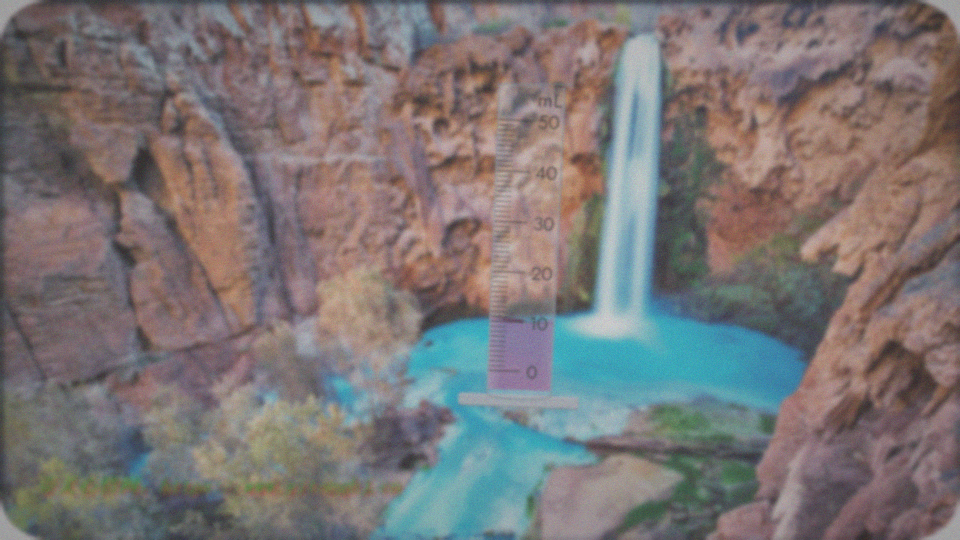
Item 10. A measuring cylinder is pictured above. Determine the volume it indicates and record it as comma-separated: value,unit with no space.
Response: 10,mL
